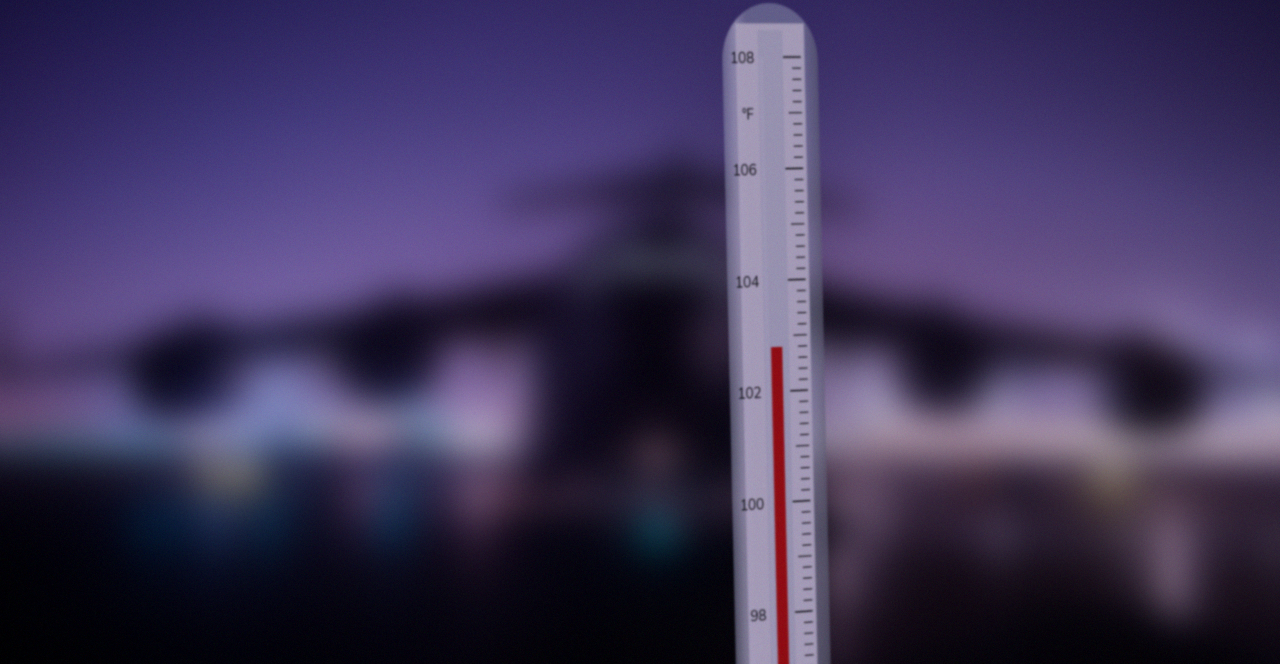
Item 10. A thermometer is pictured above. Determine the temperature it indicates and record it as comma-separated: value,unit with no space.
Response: 102.8,°F
